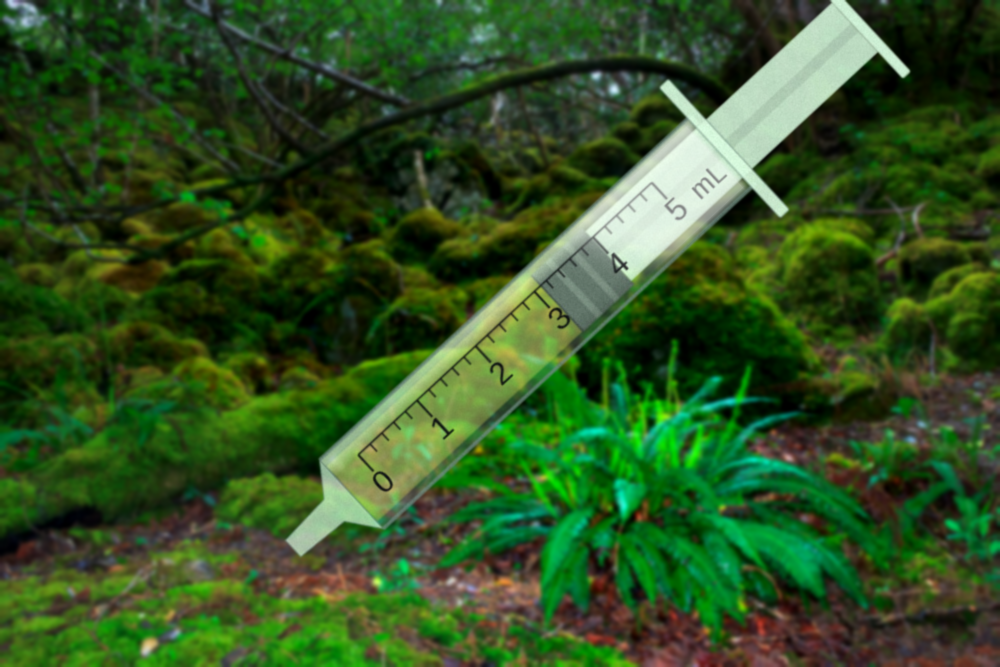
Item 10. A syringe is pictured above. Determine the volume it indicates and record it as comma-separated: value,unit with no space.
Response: 3.1,mL
